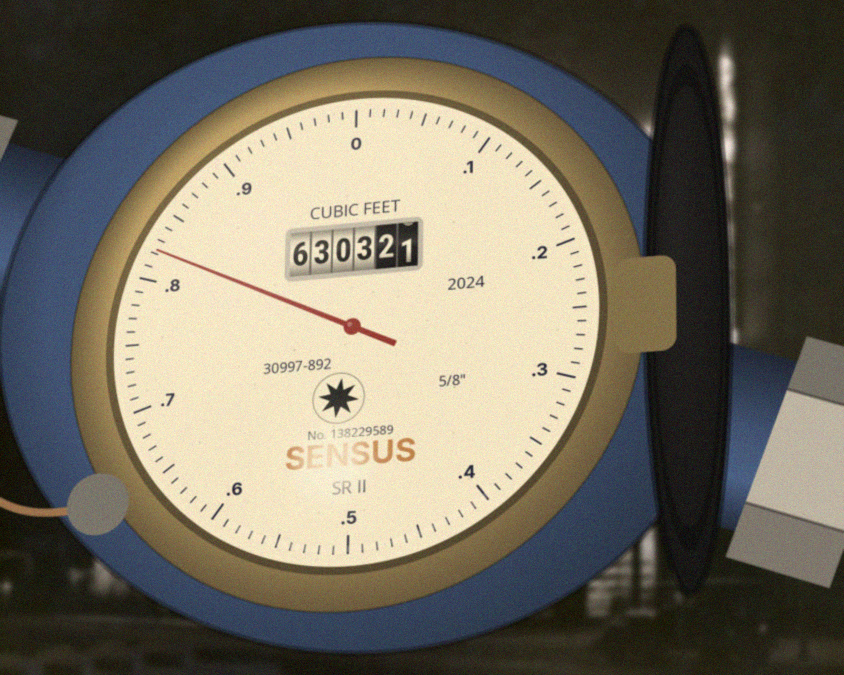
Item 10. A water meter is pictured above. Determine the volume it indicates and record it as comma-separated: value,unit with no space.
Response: 630320.82,ft³
